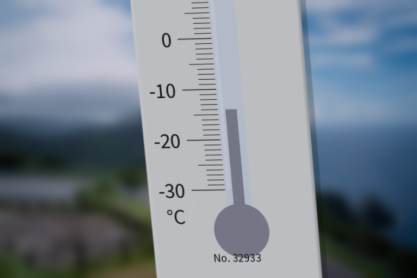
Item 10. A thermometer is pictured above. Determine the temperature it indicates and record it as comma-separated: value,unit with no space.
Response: -14,°C
